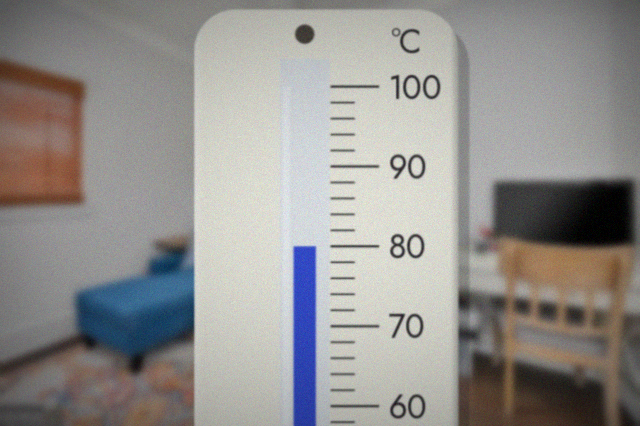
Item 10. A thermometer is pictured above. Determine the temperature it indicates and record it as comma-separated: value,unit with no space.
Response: 80,°C
